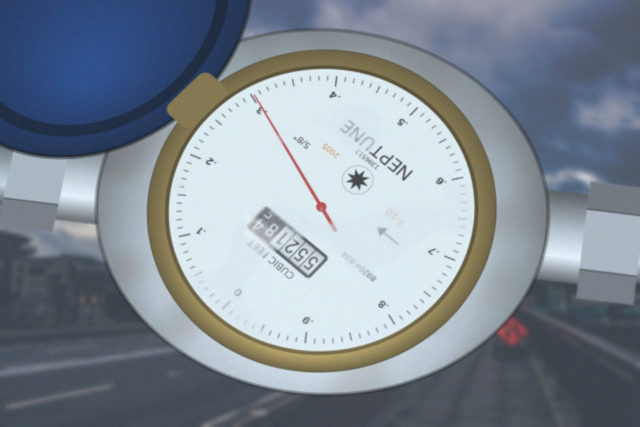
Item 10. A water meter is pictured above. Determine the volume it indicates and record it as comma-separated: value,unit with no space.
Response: 552184.30,ft³
